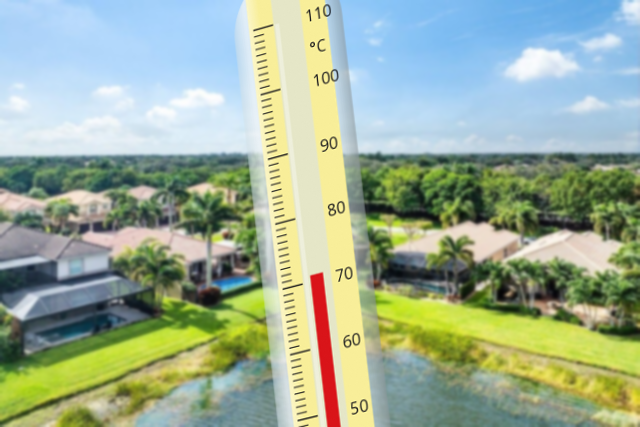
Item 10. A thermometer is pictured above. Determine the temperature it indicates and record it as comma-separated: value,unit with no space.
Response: 71,°C
